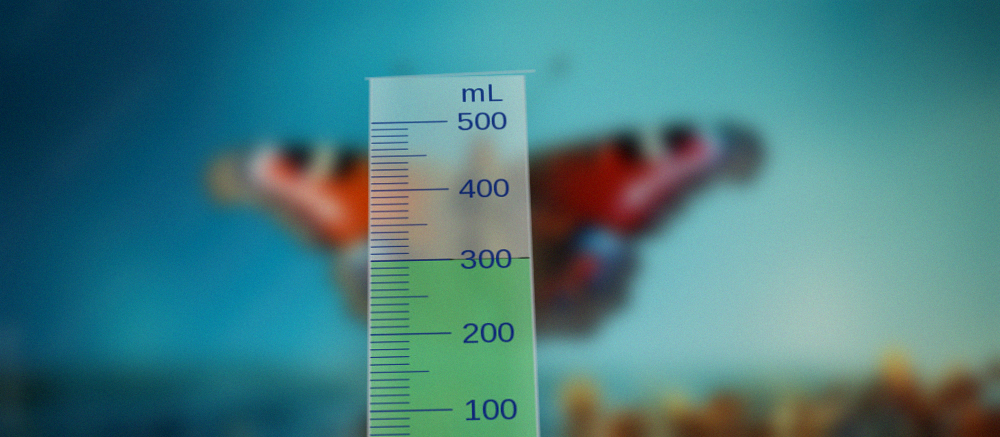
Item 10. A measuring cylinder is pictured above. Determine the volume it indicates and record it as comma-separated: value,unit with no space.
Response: 300,mL
